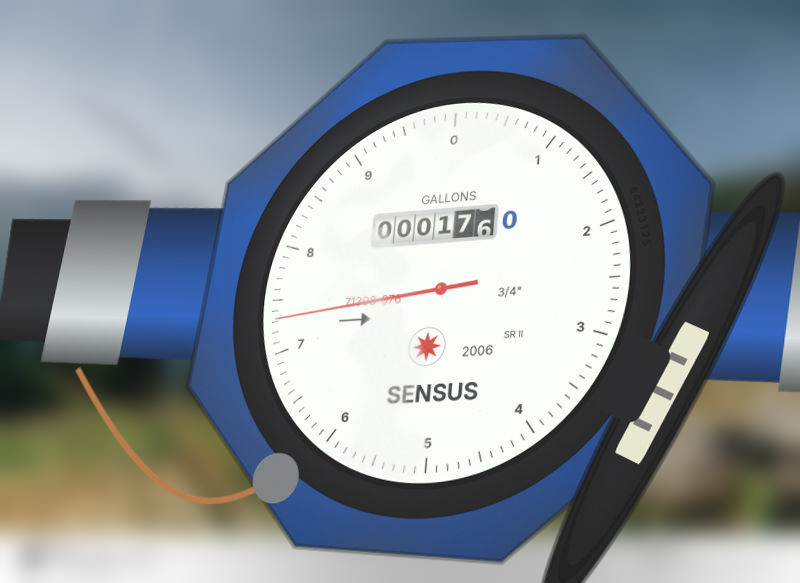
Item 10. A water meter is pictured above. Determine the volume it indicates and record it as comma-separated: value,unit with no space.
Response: 1757.3,gal
